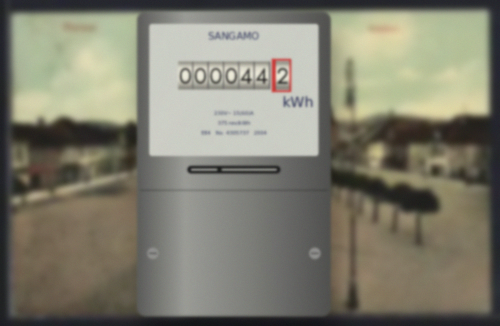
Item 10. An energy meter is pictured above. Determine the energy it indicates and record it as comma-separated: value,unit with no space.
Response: 44.2,kWh
